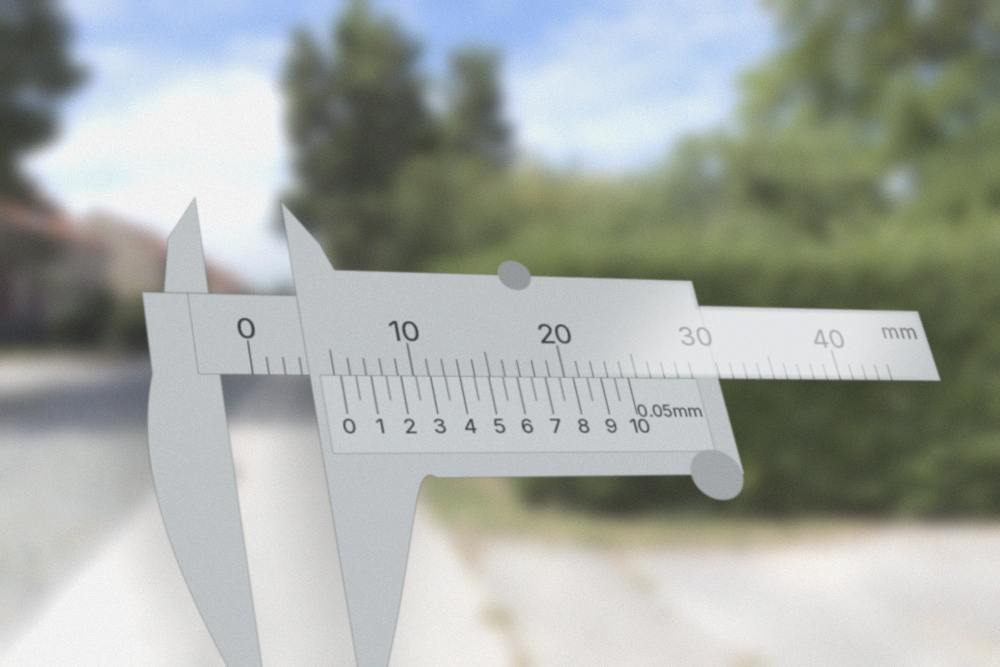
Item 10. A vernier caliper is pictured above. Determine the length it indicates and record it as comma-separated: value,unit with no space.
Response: 5.4,mm
